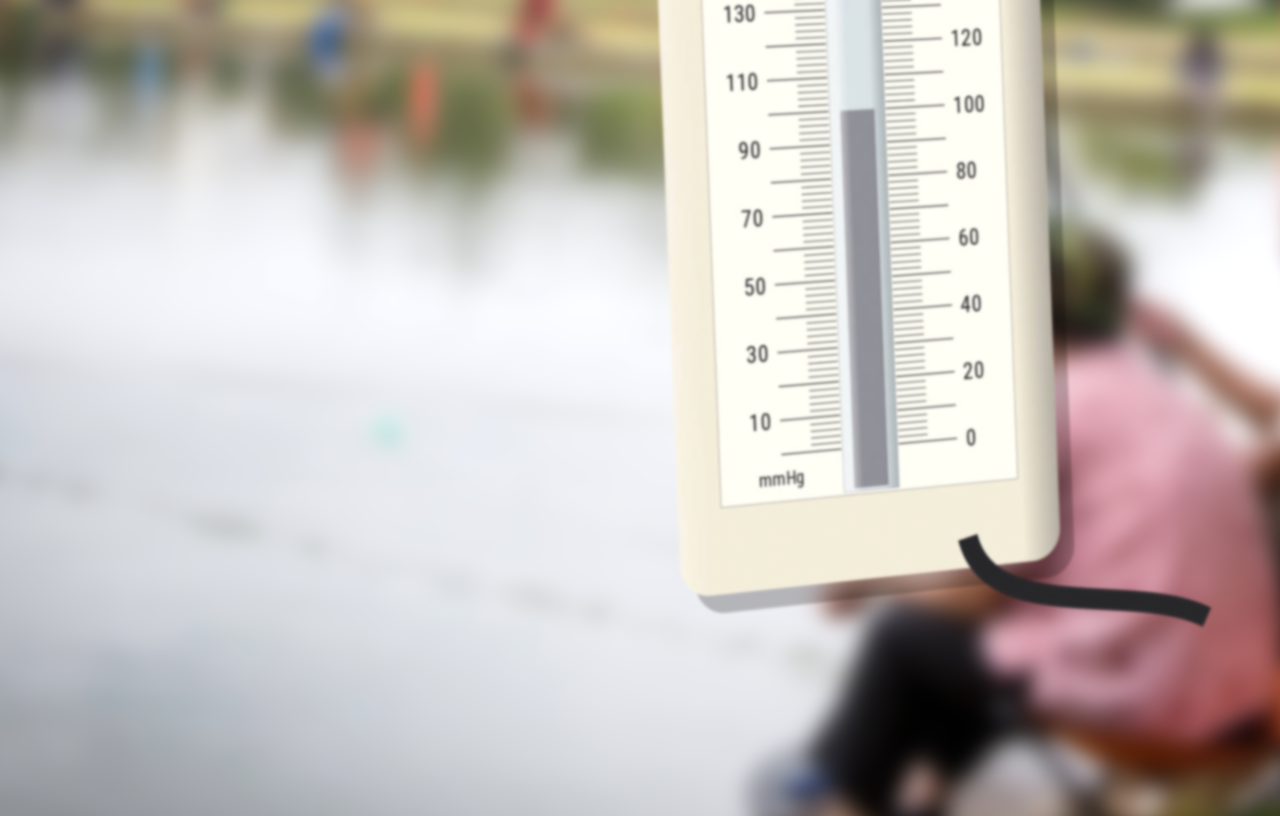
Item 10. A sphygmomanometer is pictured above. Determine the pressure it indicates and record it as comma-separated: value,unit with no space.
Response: 100,mmHg
